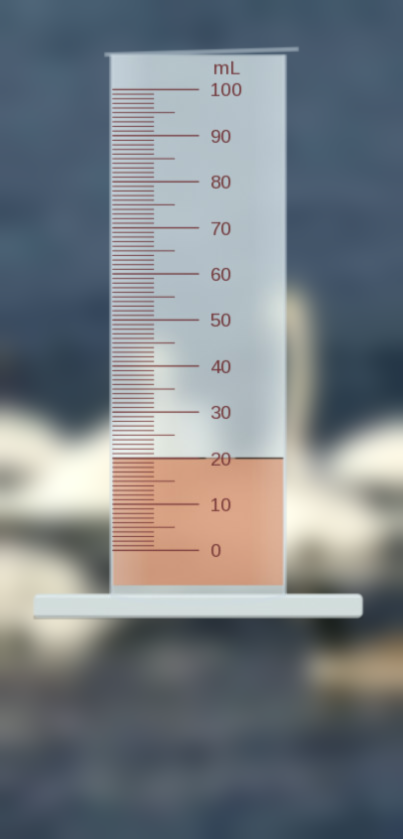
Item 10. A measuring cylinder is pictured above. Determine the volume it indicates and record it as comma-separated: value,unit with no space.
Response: 20,mL
